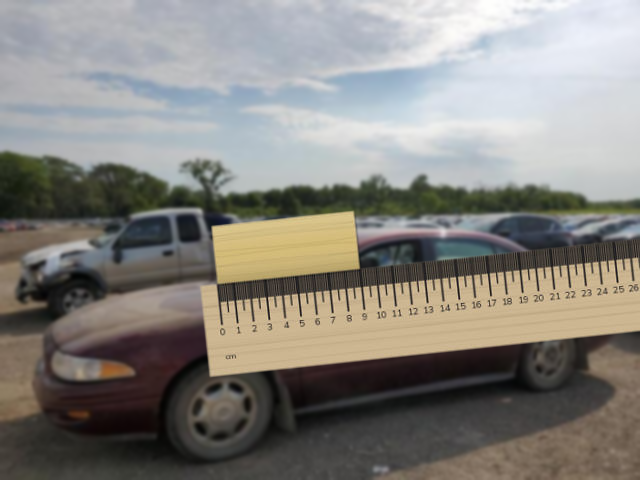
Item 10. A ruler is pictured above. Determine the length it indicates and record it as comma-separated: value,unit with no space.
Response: 9,cm
